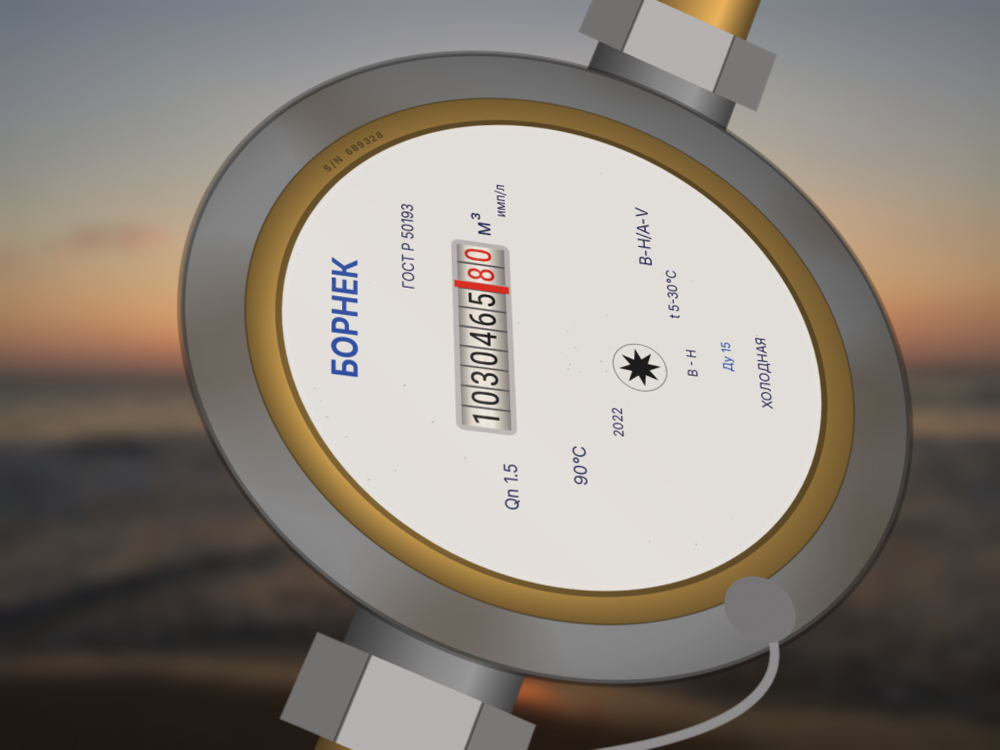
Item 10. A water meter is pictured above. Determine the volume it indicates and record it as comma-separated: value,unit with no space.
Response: 1030465.80,m³
